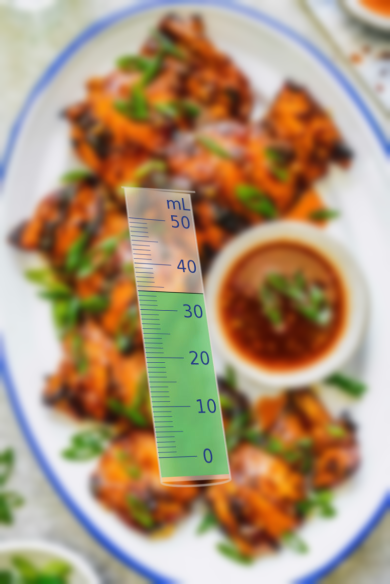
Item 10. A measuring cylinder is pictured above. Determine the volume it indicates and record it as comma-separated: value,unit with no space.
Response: 34,mL
